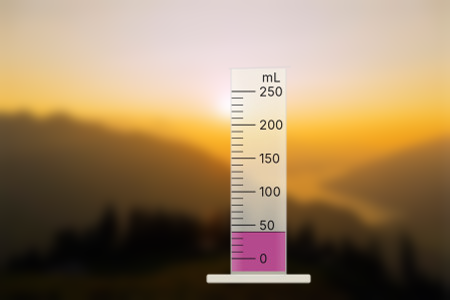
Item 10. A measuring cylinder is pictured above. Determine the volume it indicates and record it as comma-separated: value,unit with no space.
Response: 40,mL
